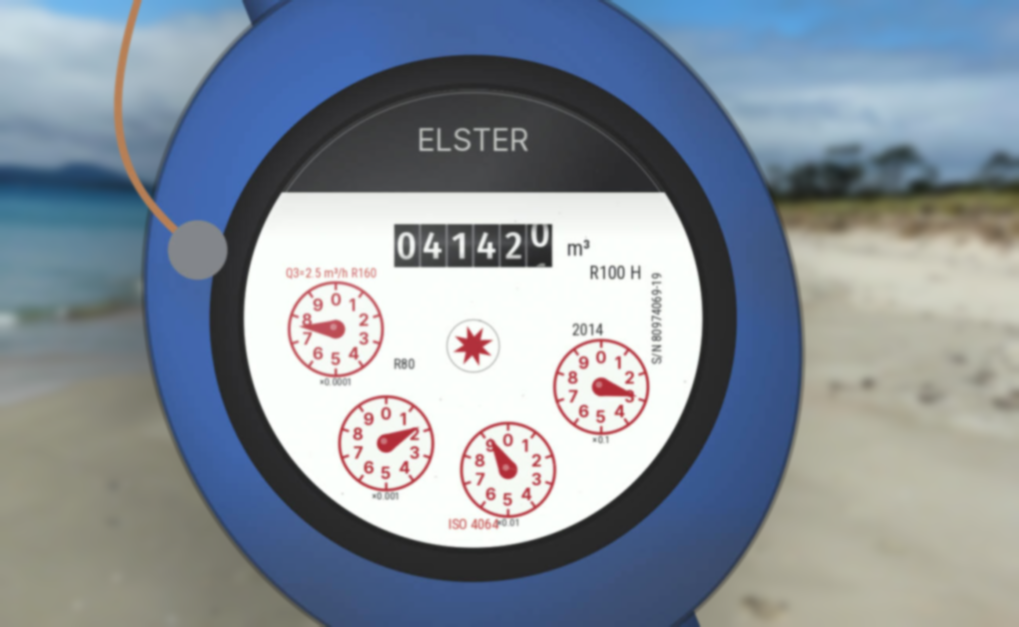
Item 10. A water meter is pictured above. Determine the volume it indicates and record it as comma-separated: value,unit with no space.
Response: 41420.2917,m³
